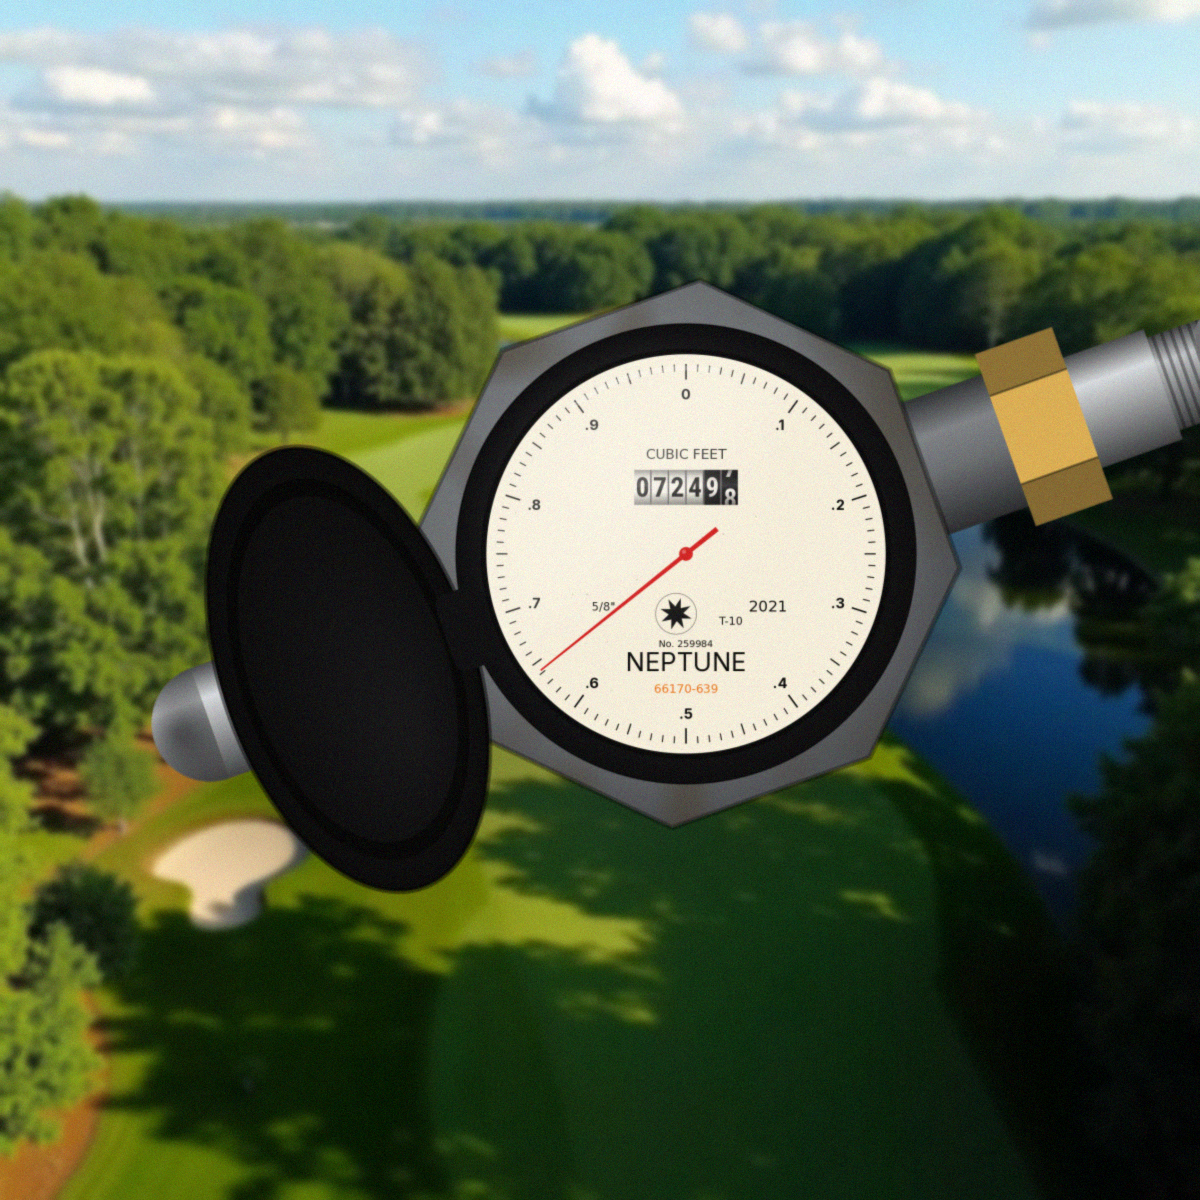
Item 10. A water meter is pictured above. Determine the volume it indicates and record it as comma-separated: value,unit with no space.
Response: 72497.64,ft³
